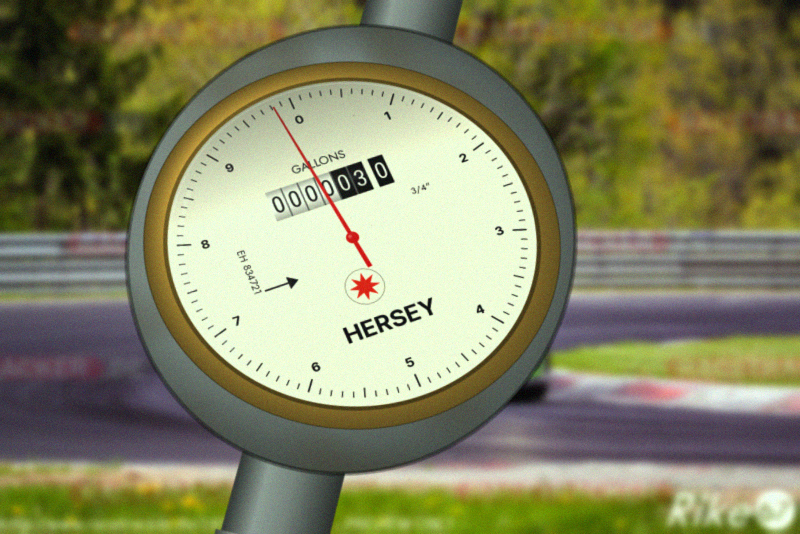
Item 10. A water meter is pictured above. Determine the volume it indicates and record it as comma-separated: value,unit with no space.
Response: 29.8,gal
